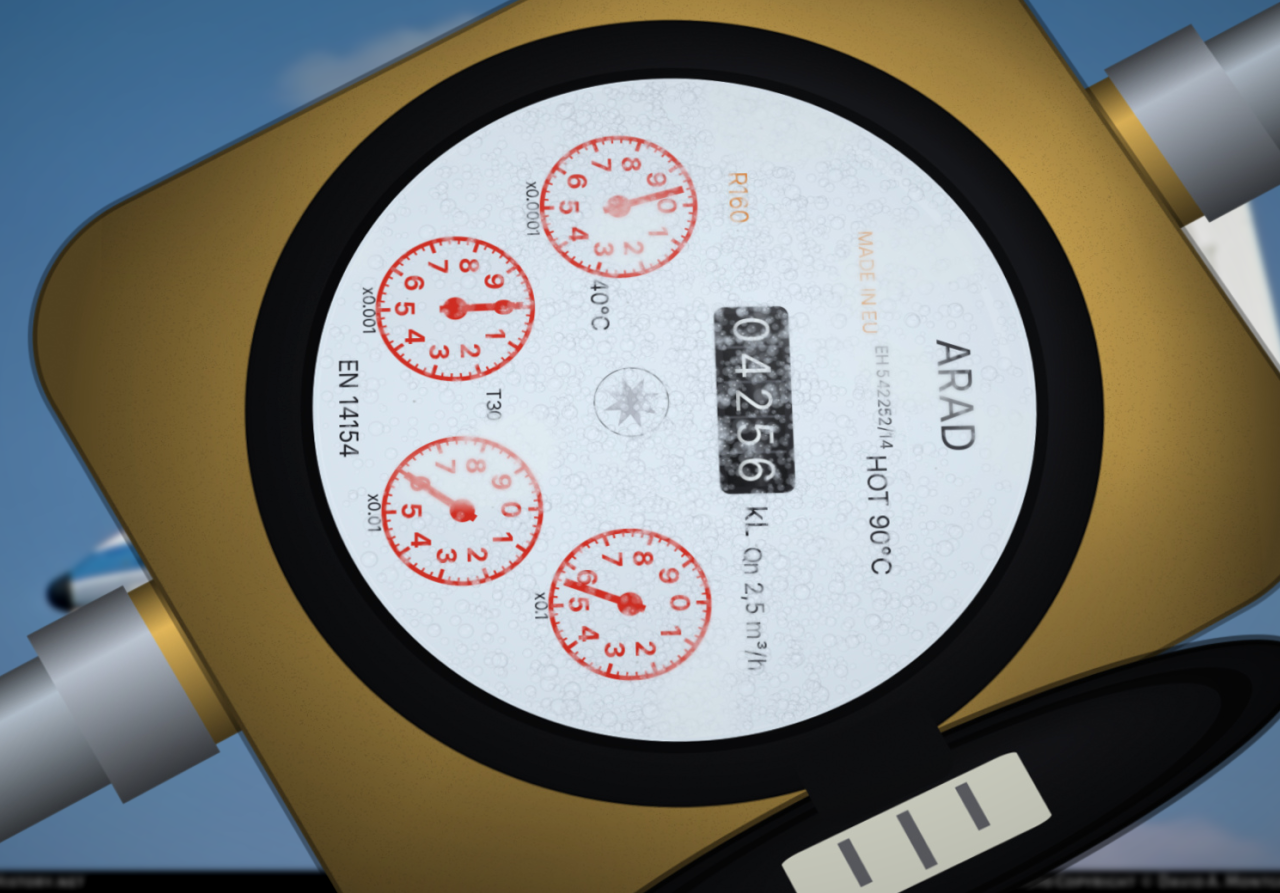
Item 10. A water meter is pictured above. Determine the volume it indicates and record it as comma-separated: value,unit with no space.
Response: 4256.5599,kL
